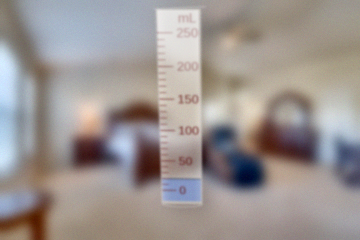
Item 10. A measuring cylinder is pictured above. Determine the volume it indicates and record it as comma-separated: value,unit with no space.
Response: 20,mL
